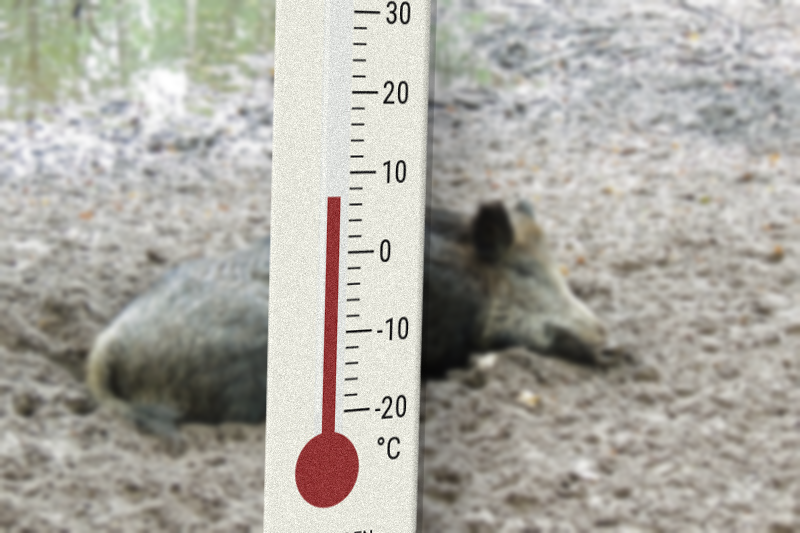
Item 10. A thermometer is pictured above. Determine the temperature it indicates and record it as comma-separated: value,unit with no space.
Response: 7,°C
